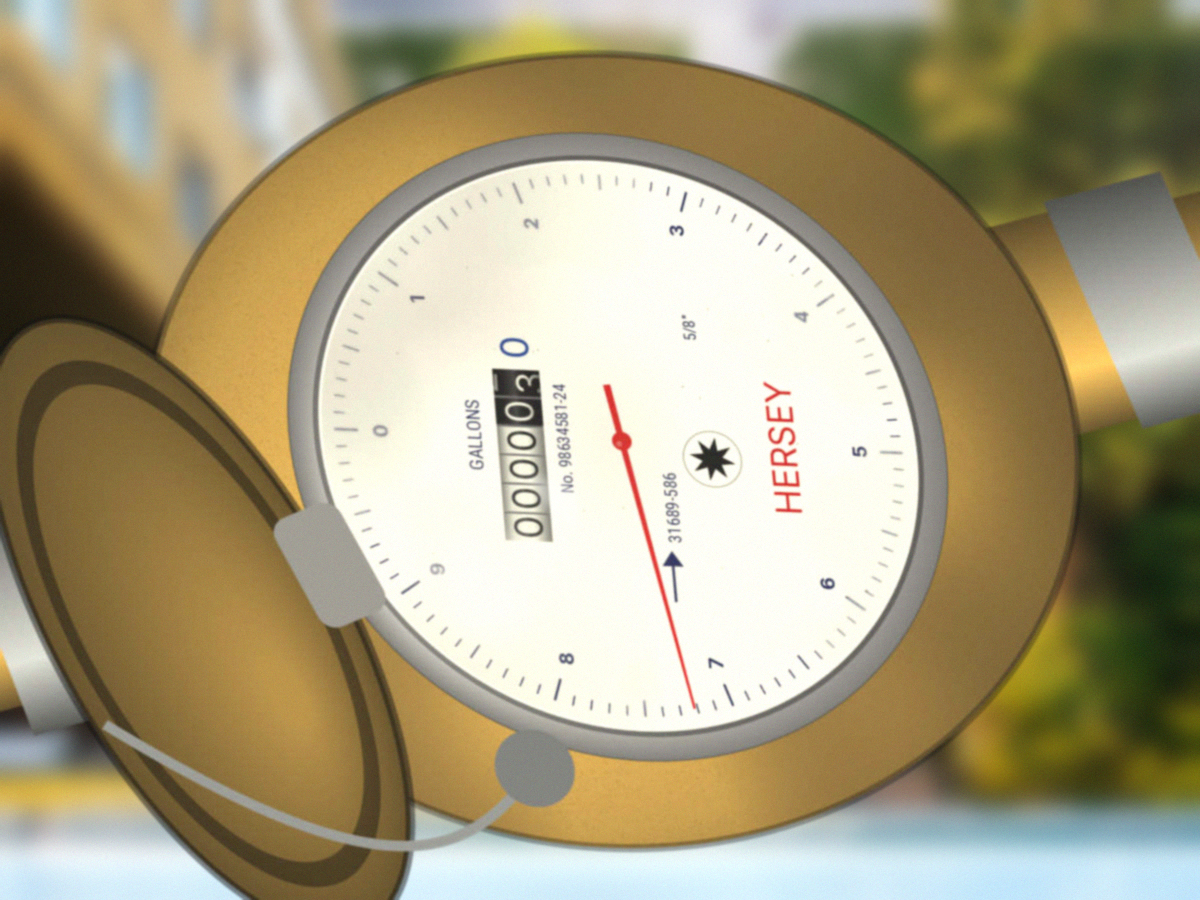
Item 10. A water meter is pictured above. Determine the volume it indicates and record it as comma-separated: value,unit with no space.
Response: 27.2,gal
